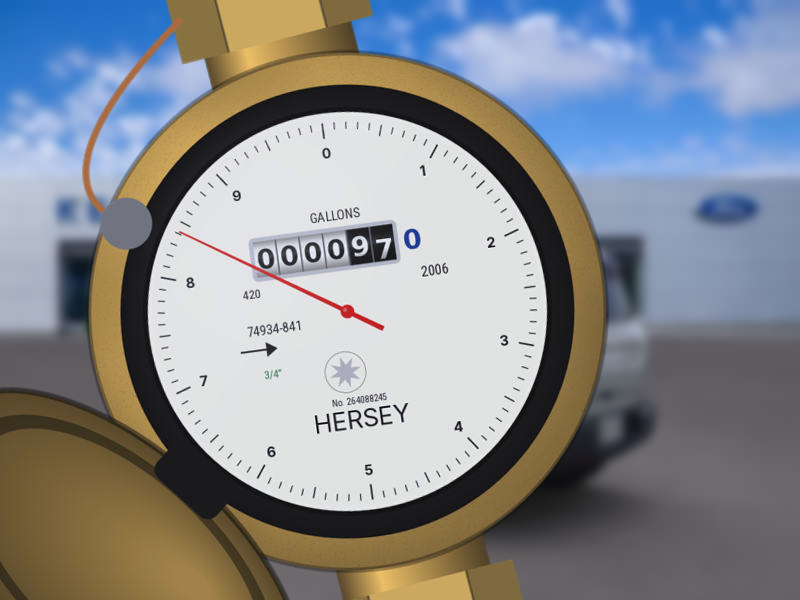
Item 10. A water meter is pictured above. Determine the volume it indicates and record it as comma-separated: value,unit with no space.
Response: 968.4,gal
